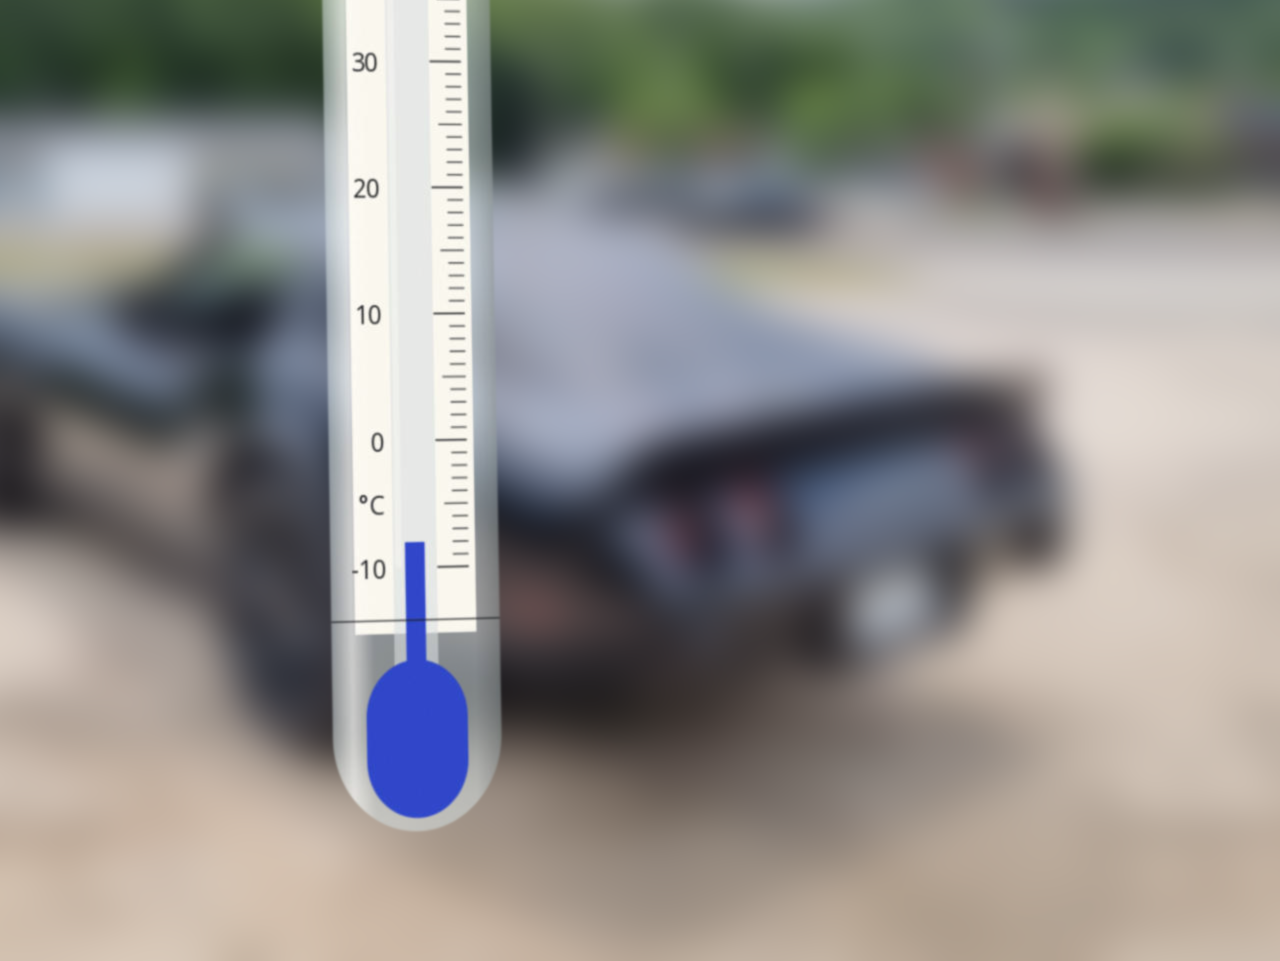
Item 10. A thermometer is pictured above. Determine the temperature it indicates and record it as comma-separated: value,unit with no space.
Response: -8,°C
